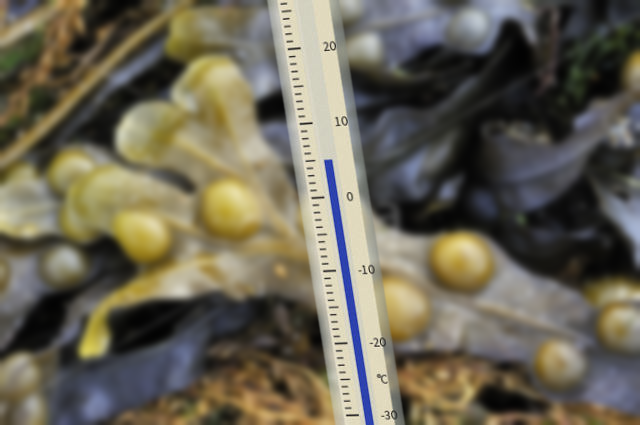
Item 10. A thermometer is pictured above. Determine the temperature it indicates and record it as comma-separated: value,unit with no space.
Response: 5,°C
